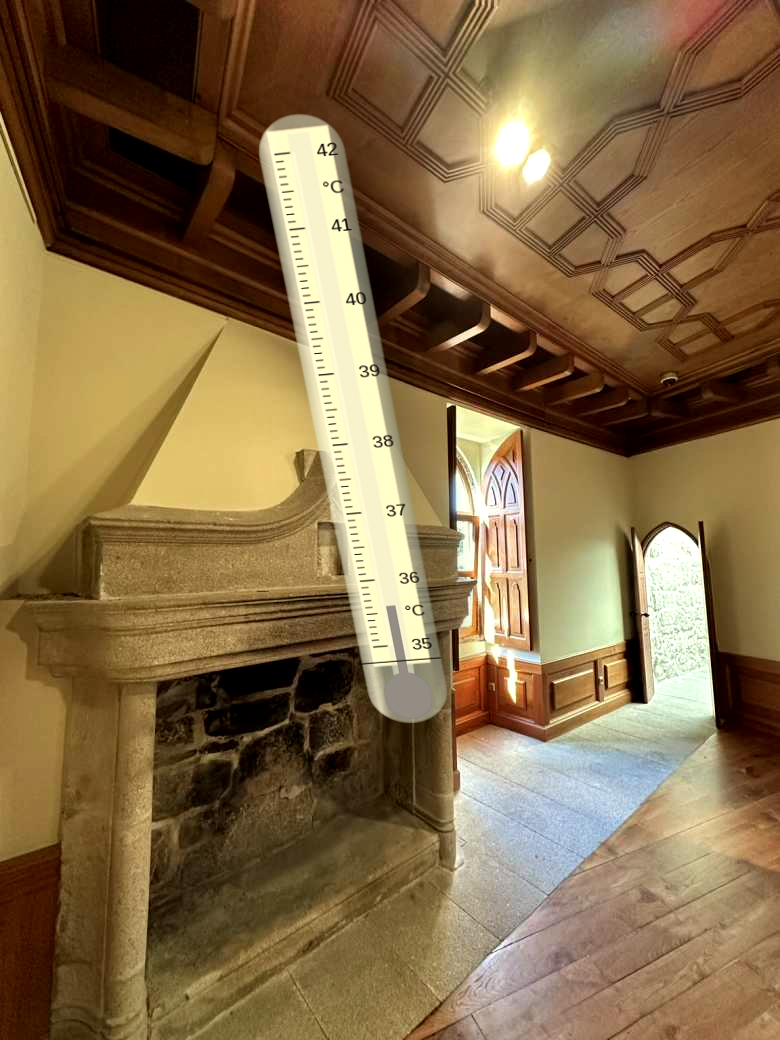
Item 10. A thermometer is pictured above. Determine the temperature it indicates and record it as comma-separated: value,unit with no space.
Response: 35.6,°C
